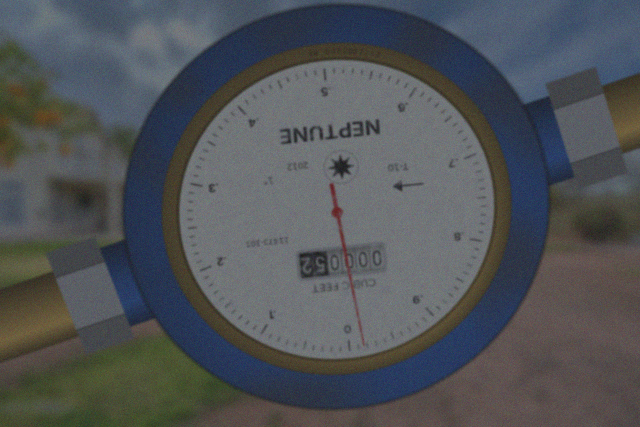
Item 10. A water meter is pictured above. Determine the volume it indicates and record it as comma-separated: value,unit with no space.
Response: 51.98,ft³
